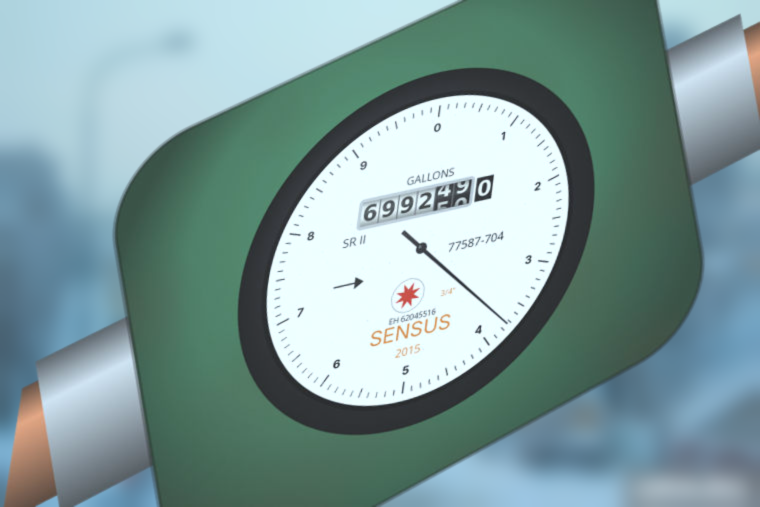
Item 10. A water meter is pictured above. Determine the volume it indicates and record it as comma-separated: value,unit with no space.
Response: 6992493.7,gal
